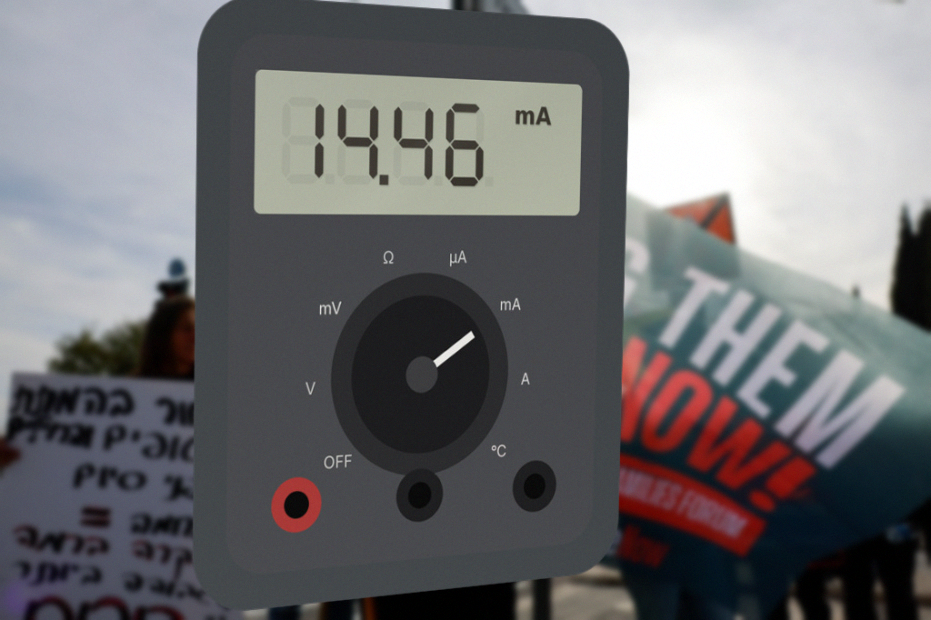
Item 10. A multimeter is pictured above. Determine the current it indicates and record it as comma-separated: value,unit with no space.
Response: 14.46,mA
